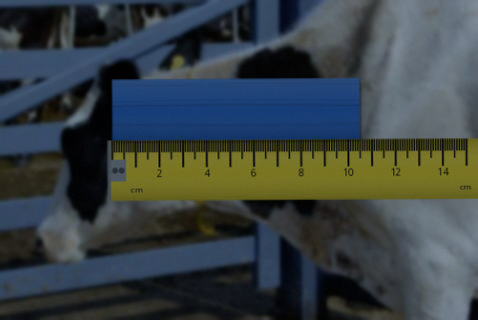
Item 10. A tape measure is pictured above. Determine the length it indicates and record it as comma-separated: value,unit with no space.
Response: 10.5,cm
